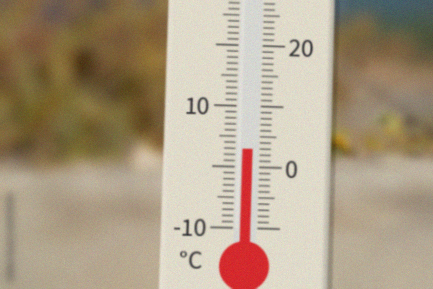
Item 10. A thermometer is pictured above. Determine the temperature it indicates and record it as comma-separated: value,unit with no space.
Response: 3,°C
